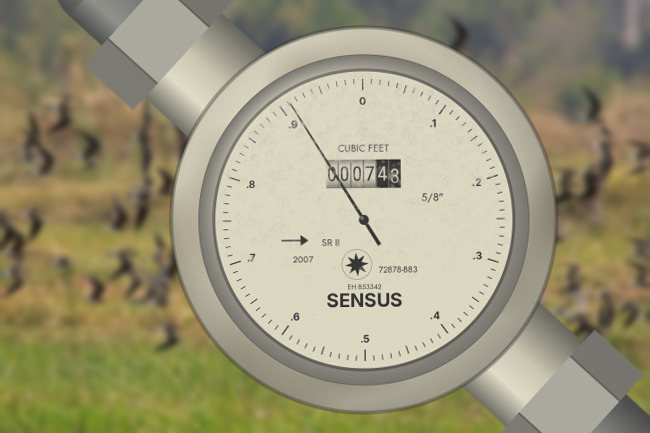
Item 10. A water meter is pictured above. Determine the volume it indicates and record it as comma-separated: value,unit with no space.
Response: 742.91,ft³
